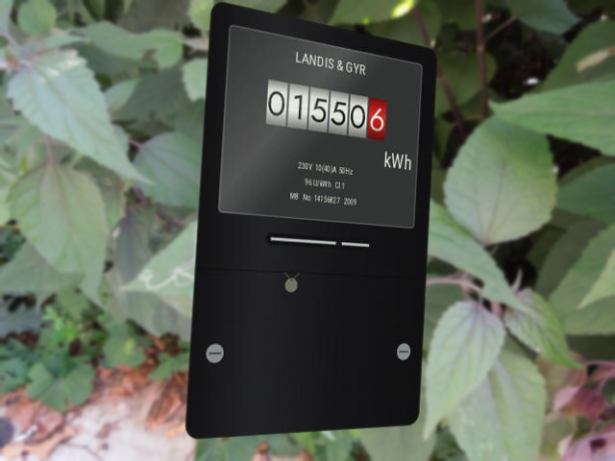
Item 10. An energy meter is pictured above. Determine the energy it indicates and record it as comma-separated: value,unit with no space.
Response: 1550.6,kWh
